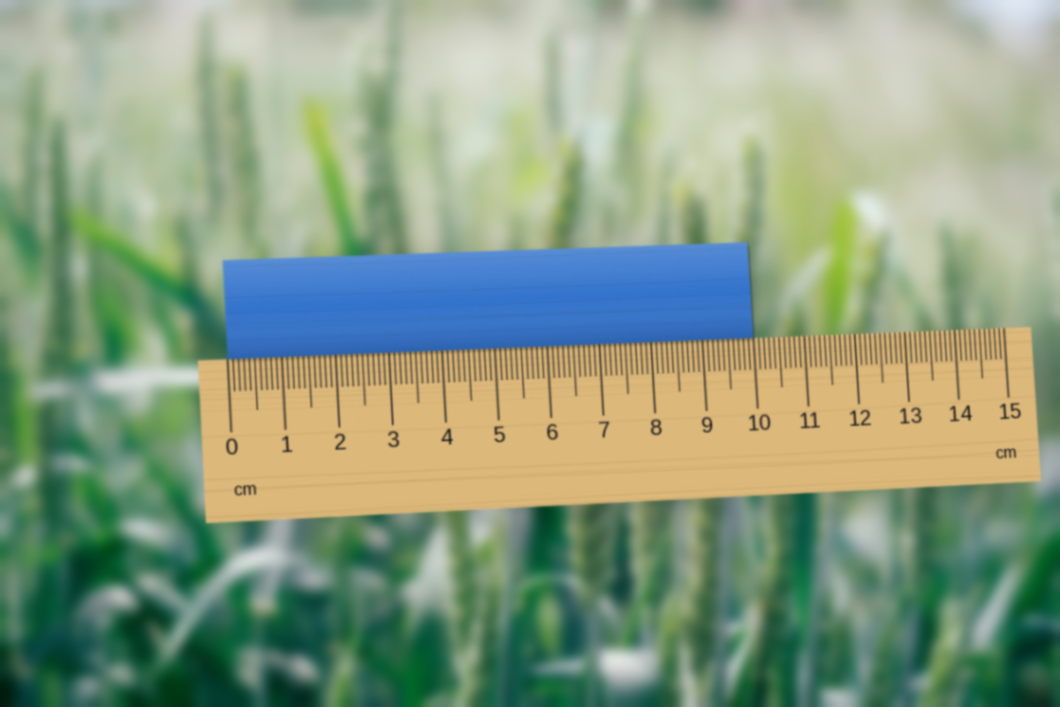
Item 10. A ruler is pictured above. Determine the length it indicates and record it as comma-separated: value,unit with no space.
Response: 10,cm
